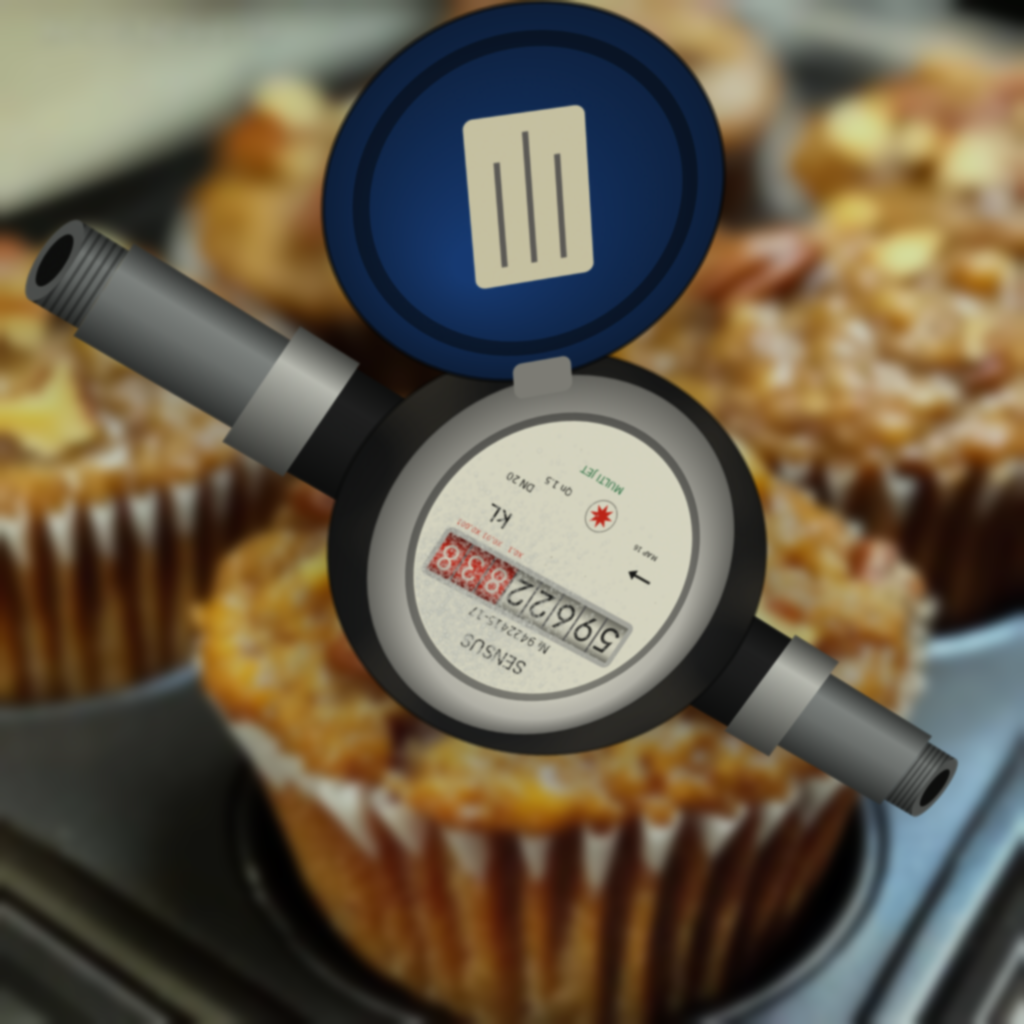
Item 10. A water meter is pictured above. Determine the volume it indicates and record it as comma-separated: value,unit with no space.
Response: 59622.838,kL
